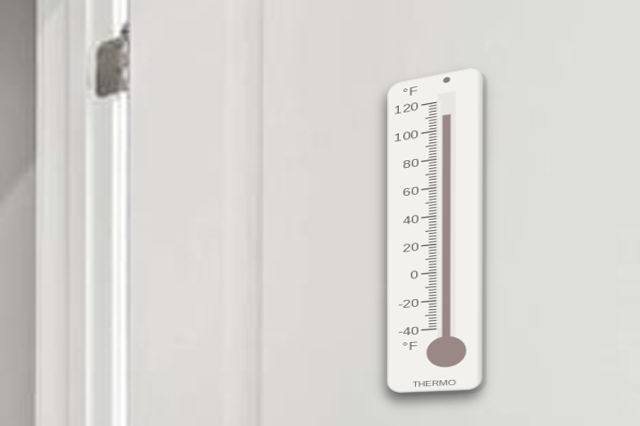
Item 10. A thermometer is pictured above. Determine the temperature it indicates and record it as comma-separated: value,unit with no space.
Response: 110,°F
